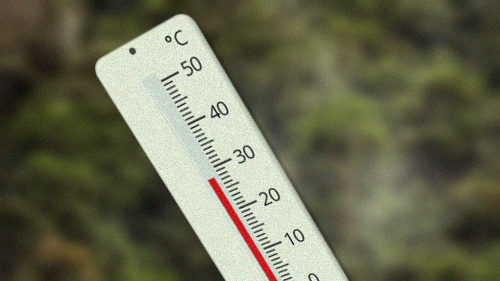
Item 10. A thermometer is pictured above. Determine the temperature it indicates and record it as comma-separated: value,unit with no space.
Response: 28,°C
